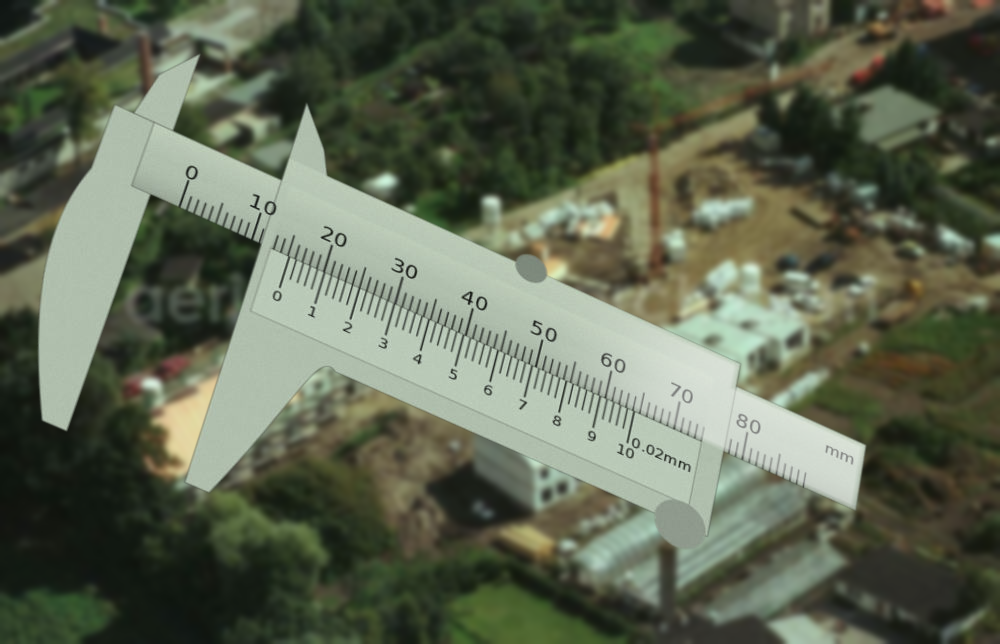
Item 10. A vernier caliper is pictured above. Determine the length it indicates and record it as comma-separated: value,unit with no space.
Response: 15.2,mm
